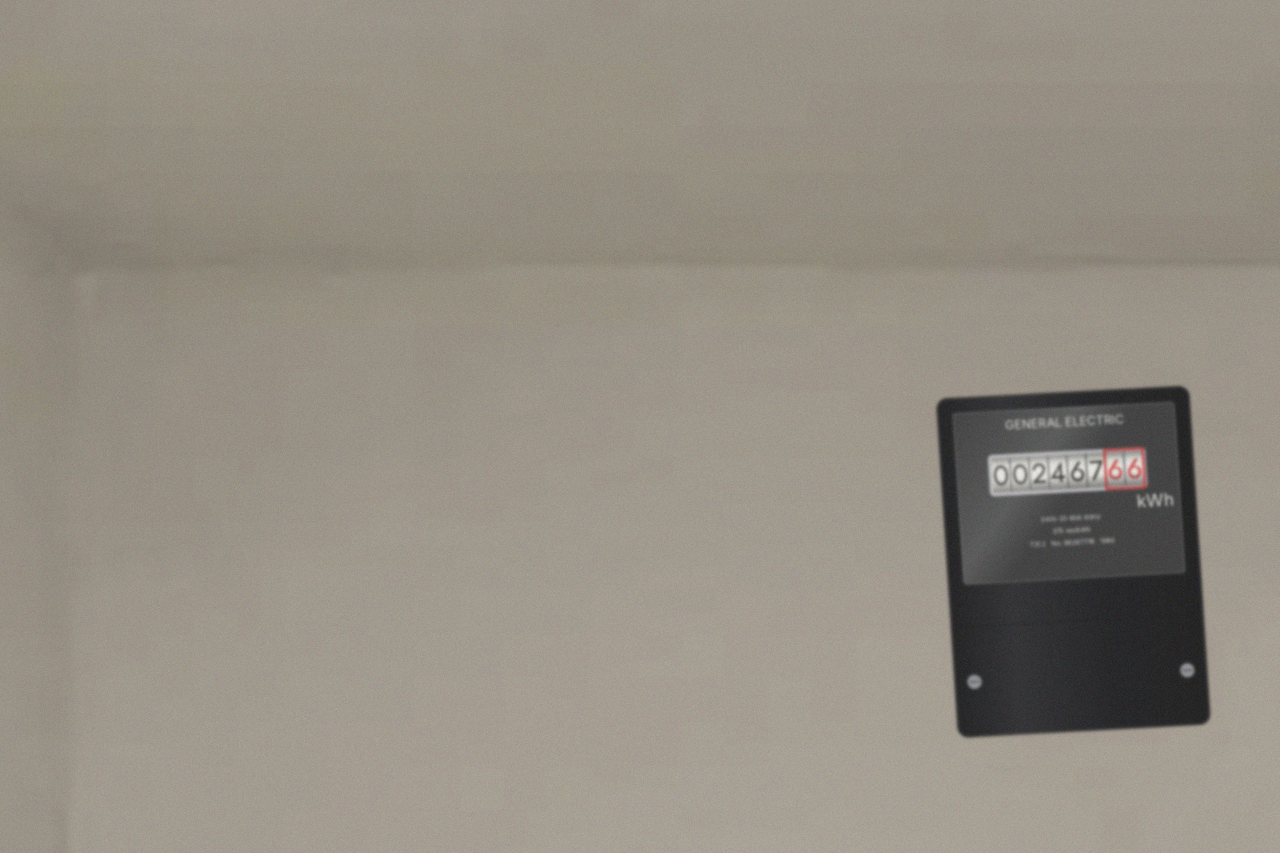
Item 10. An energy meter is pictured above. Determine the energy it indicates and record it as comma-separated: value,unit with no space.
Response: 2467.66,kWh
